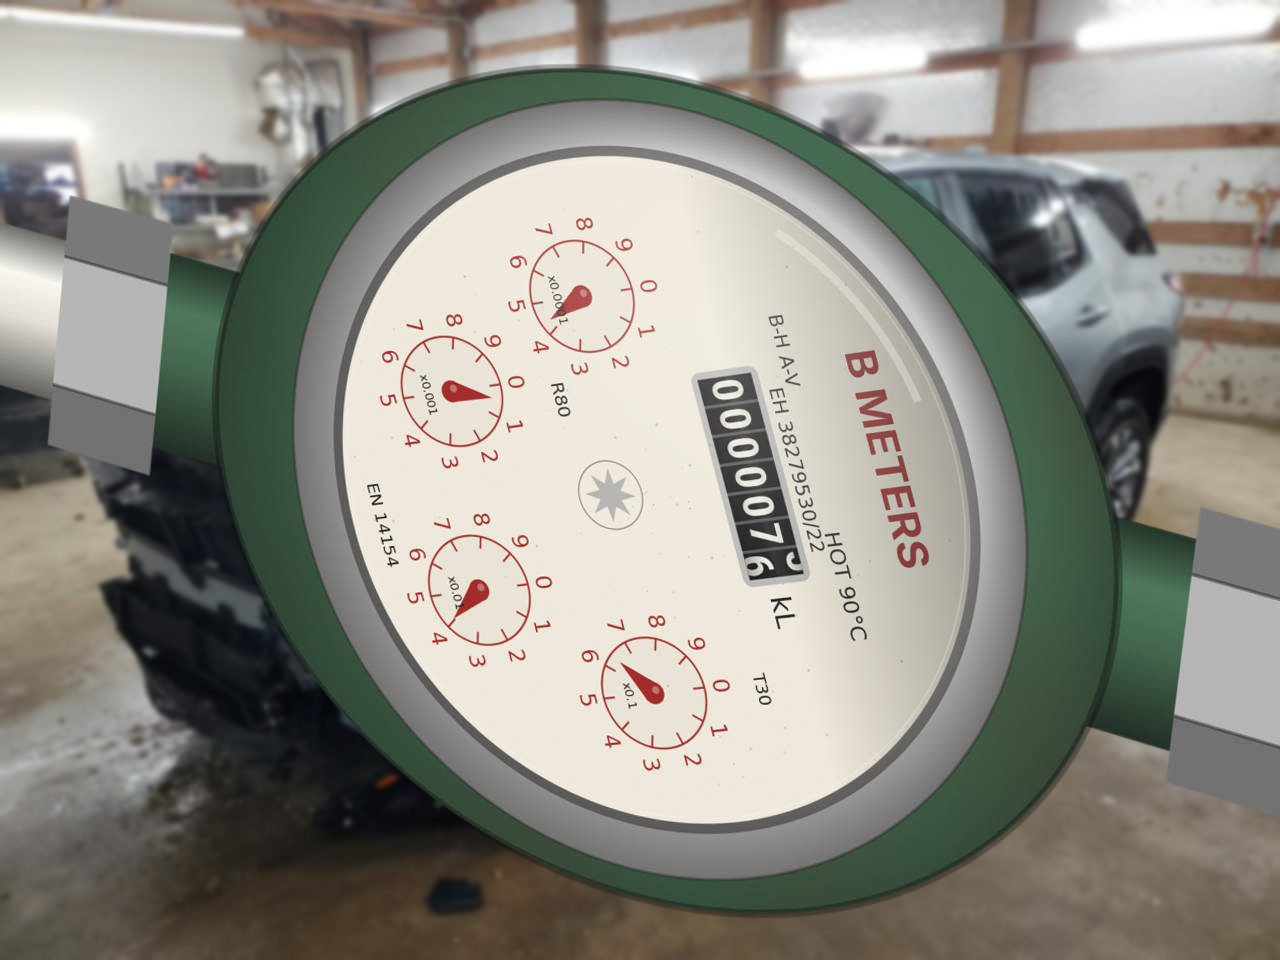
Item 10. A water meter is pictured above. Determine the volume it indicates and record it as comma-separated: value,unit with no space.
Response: 75.6404,kL
